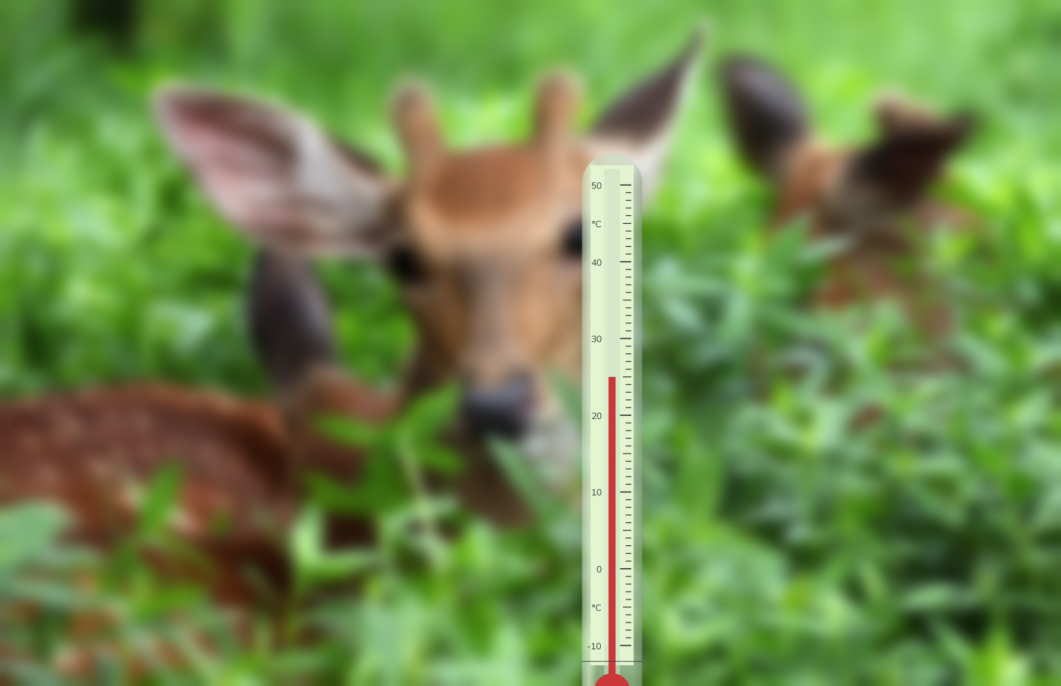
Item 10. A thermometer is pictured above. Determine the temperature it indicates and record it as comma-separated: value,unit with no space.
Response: 25,°C
